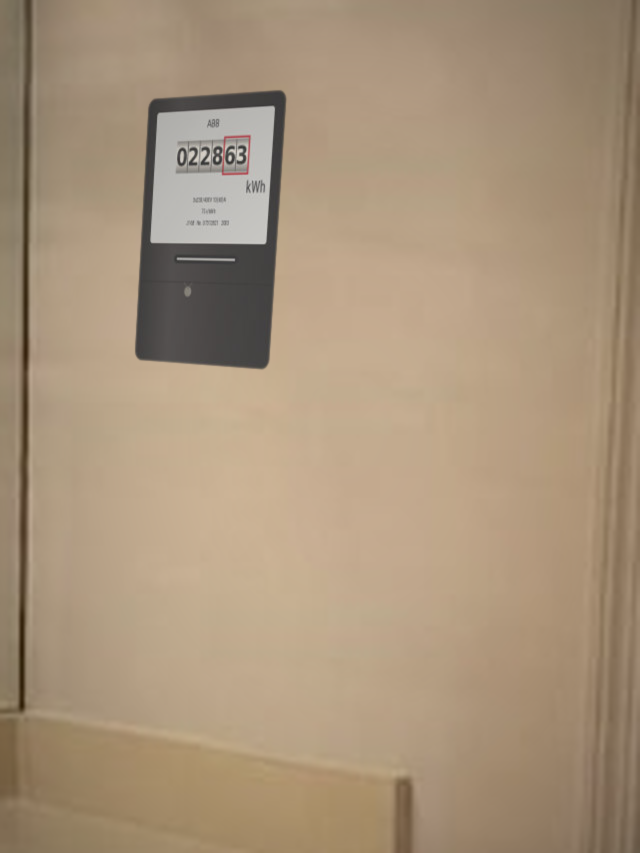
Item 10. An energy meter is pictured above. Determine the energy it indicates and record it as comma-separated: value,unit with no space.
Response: 228.63,kWh
